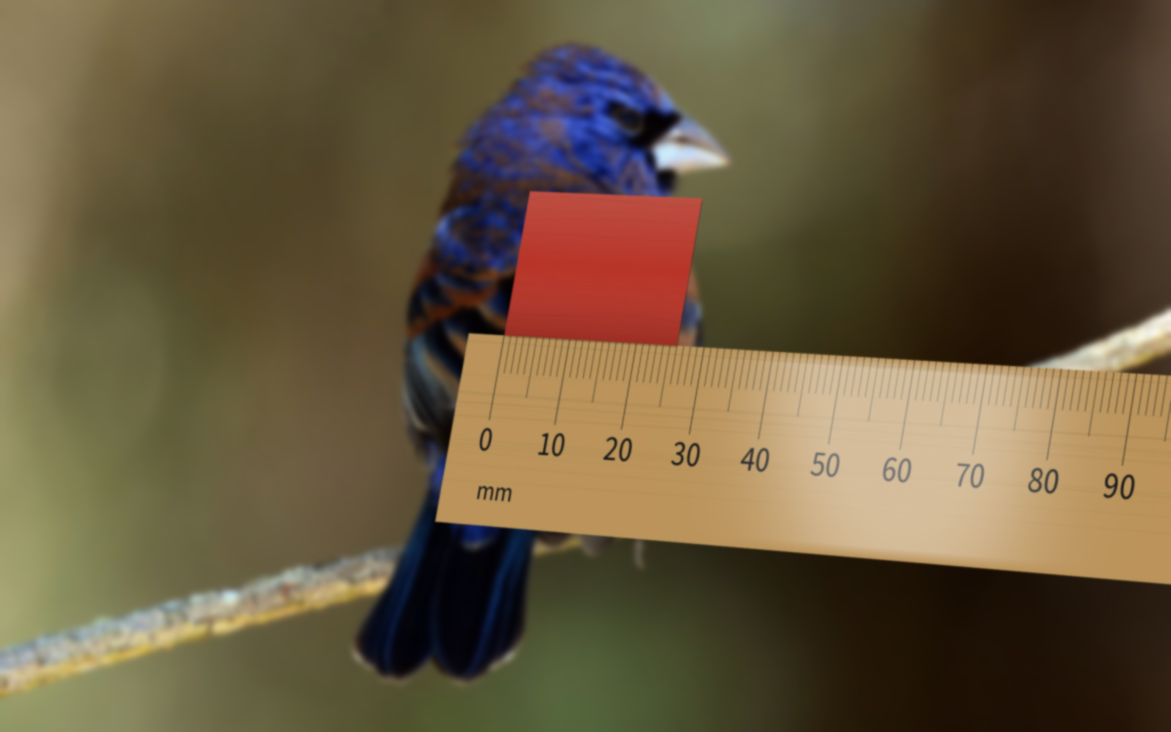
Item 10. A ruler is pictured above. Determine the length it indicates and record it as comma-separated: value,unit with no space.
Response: 26,mm
